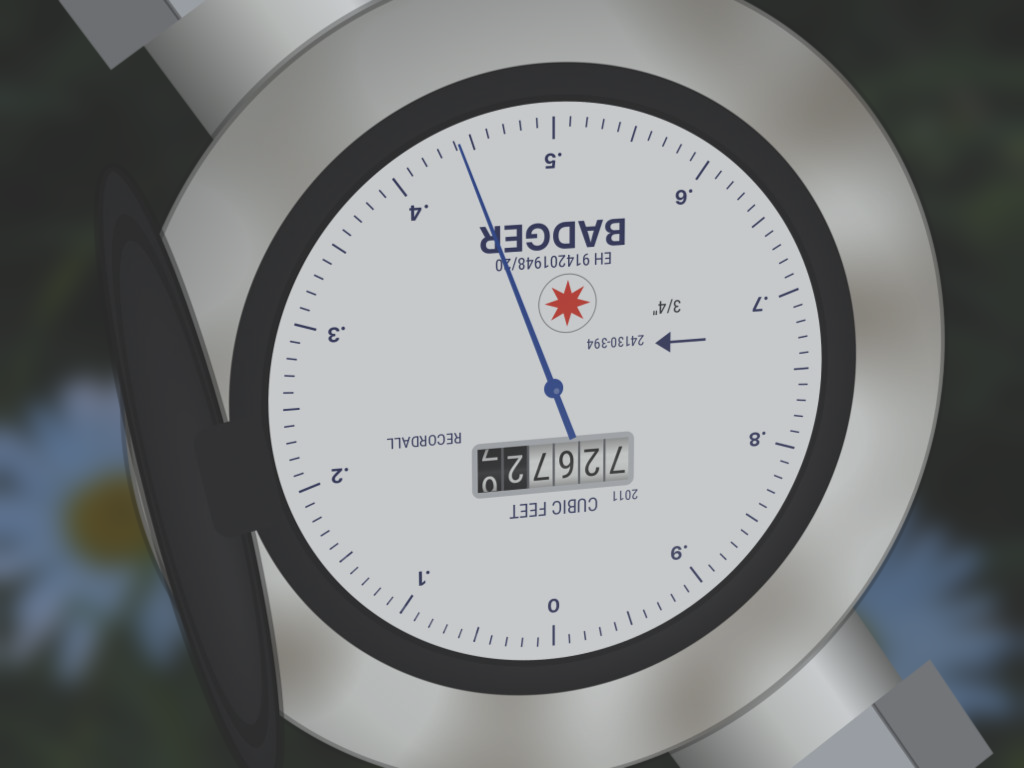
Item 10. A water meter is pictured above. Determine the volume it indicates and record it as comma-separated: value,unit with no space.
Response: 726726.44,ft³
